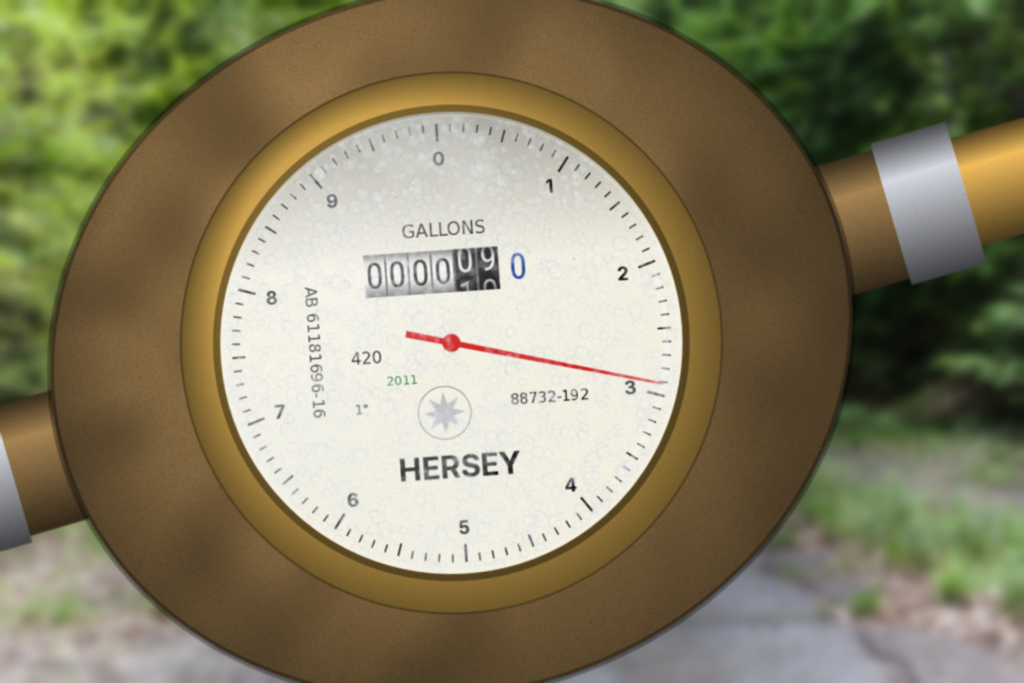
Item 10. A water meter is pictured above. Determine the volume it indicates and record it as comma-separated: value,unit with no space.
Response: 92.9,gal
